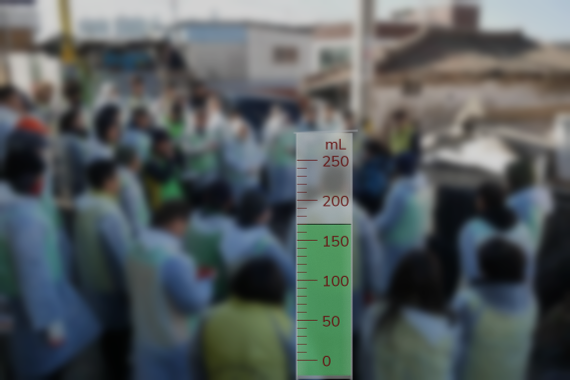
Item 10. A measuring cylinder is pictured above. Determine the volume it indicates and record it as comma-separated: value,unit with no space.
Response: 170,mL
